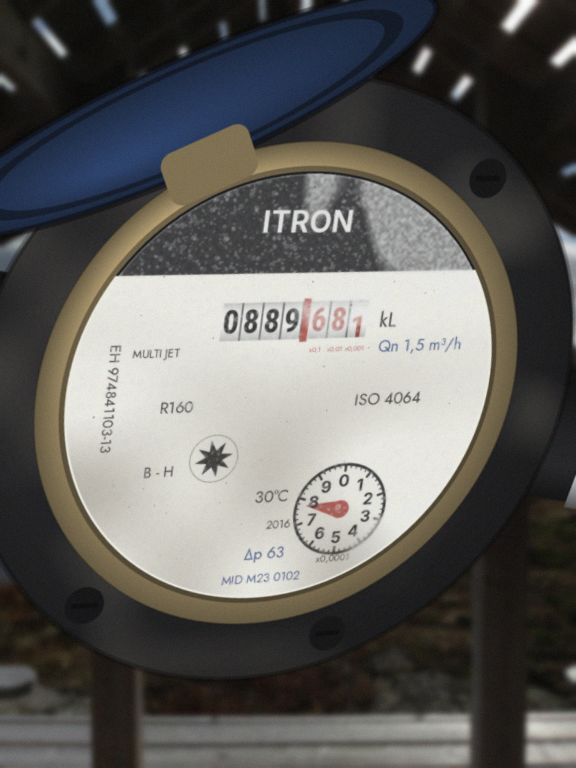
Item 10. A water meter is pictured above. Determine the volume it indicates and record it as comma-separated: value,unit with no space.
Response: 889.6807,kL
